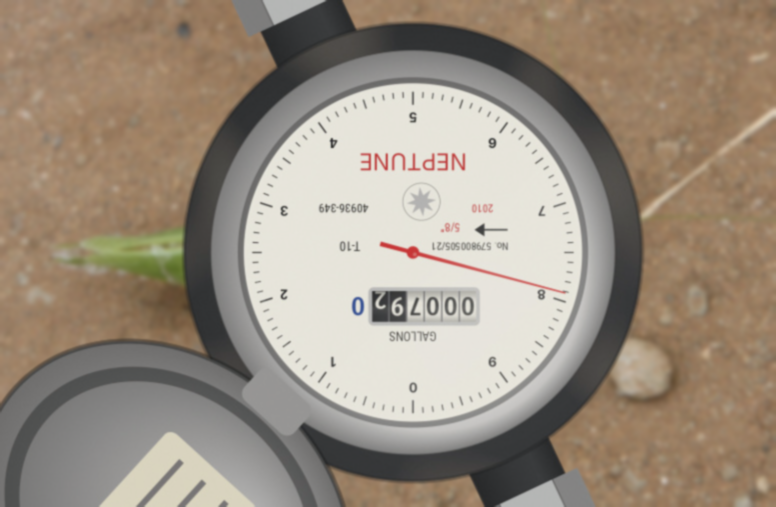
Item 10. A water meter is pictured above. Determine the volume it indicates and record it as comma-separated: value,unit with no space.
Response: 7917.9,gal
